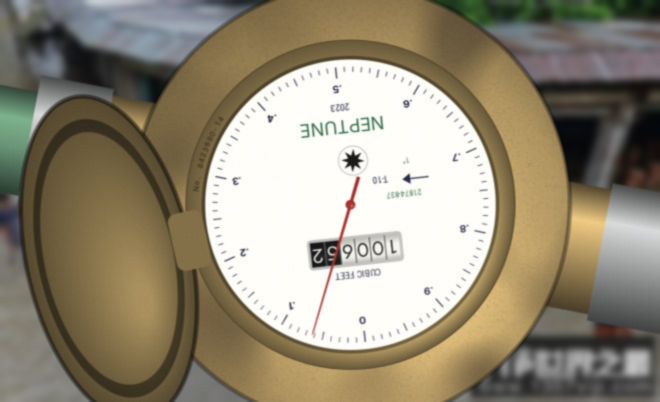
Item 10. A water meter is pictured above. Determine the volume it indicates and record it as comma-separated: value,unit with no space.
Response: 100652.06,ft³
